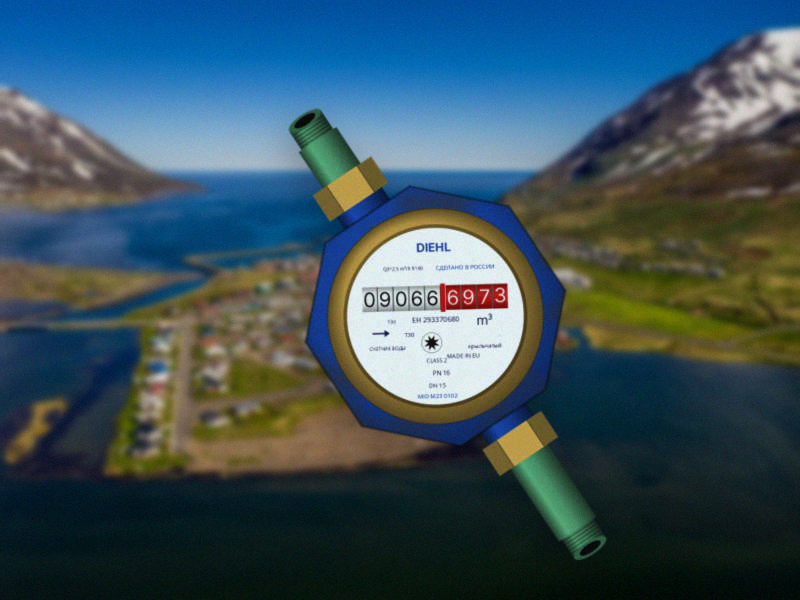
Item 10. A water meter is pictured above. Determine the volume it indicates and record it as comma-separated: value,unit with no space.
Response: 9066.6973,m³
